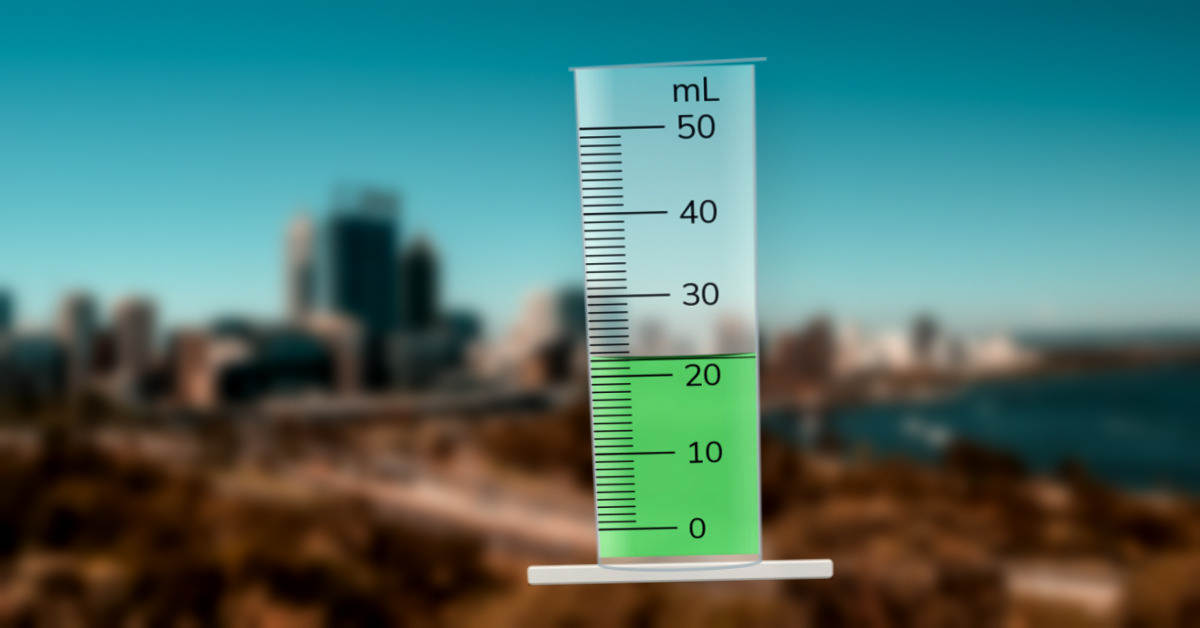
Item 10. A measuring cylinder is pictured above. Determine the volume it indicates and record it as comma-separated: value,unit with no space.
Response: 22,mL
